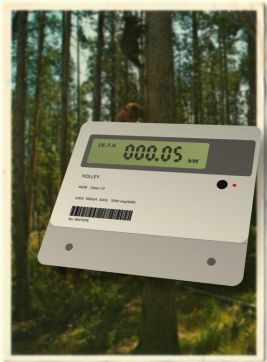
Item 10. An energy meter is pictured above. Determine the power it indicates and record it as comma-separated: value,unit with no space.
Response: 0.05,kW
